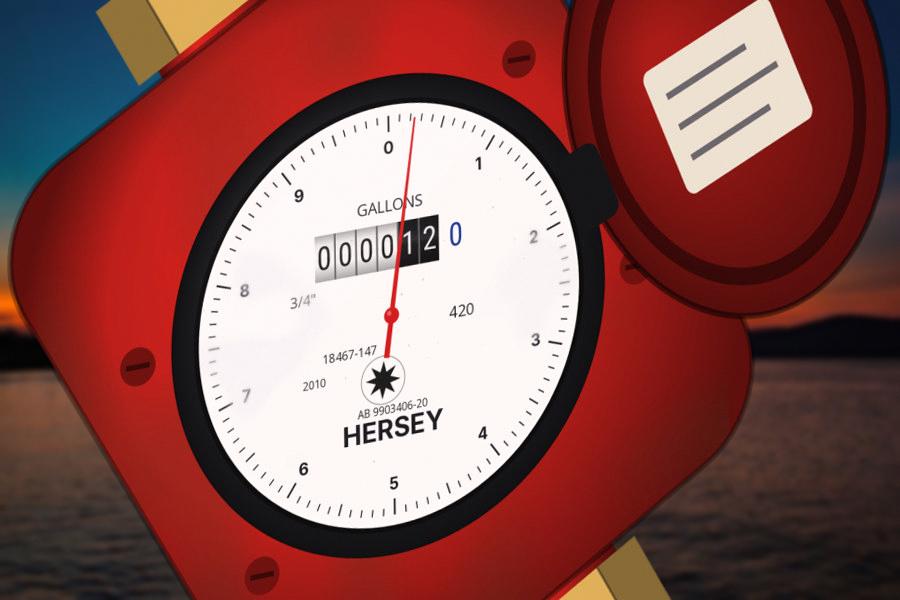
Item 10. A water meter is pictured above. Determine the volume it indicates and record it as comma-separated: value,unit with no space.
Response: 120.2,gal
